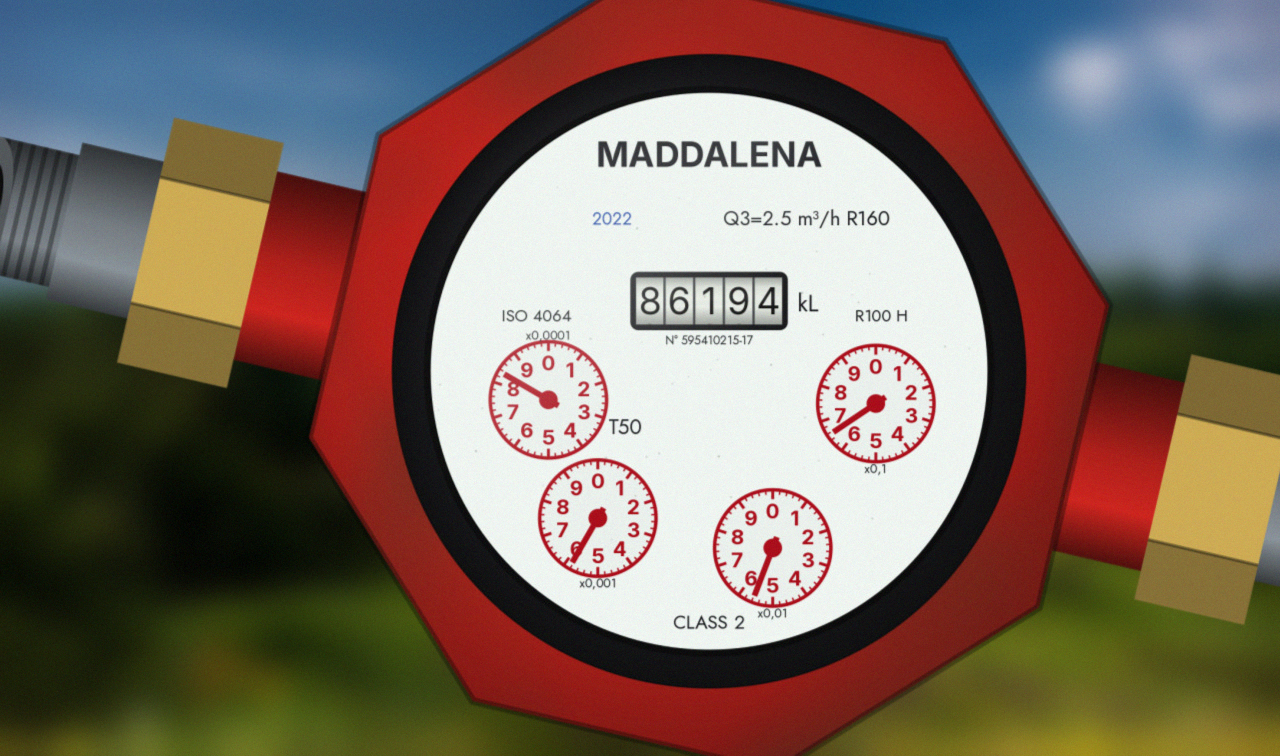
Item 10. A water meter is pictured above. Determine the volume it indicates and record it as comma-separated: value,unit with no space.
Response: 86194.6558,kL
